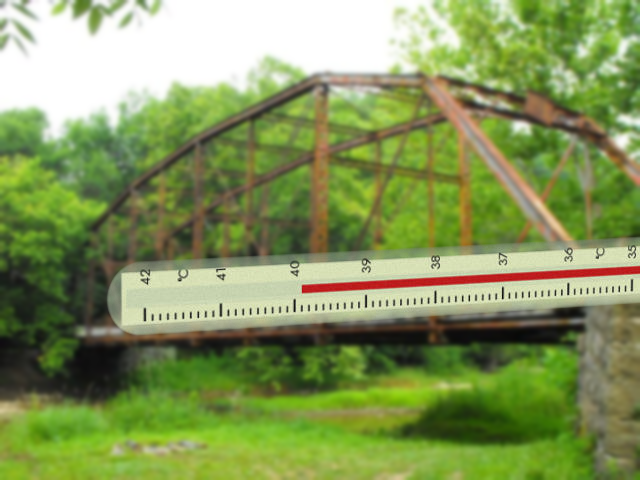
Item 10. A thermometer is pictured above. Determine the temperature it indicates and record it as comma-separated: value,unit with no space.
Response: 39.9,°C
